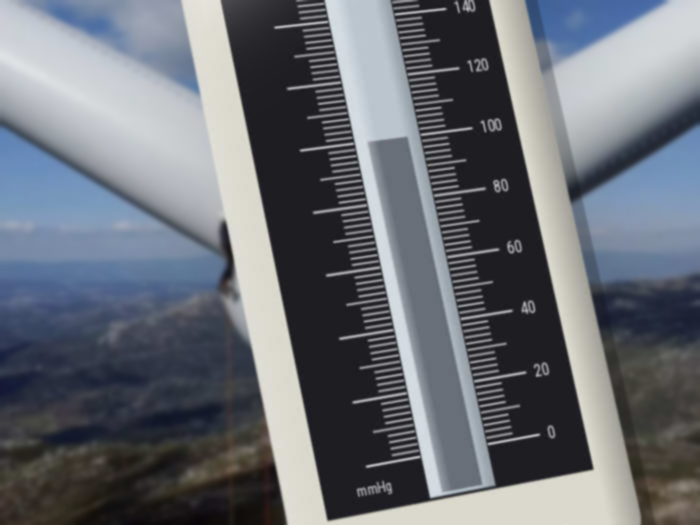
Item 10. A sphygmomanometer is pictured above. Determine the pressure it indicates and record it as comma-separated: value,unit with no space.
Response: 100,mmHg
